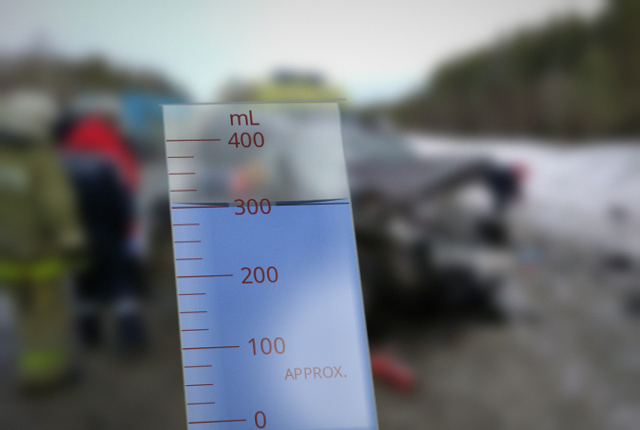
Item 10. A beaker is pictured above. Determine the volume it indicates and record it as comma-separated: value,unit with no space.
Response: 300,mL
